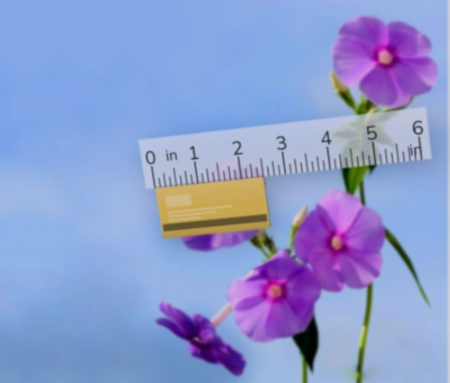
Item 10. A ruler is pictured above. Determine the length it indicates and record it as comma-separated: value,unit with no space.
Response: 2.5,in
